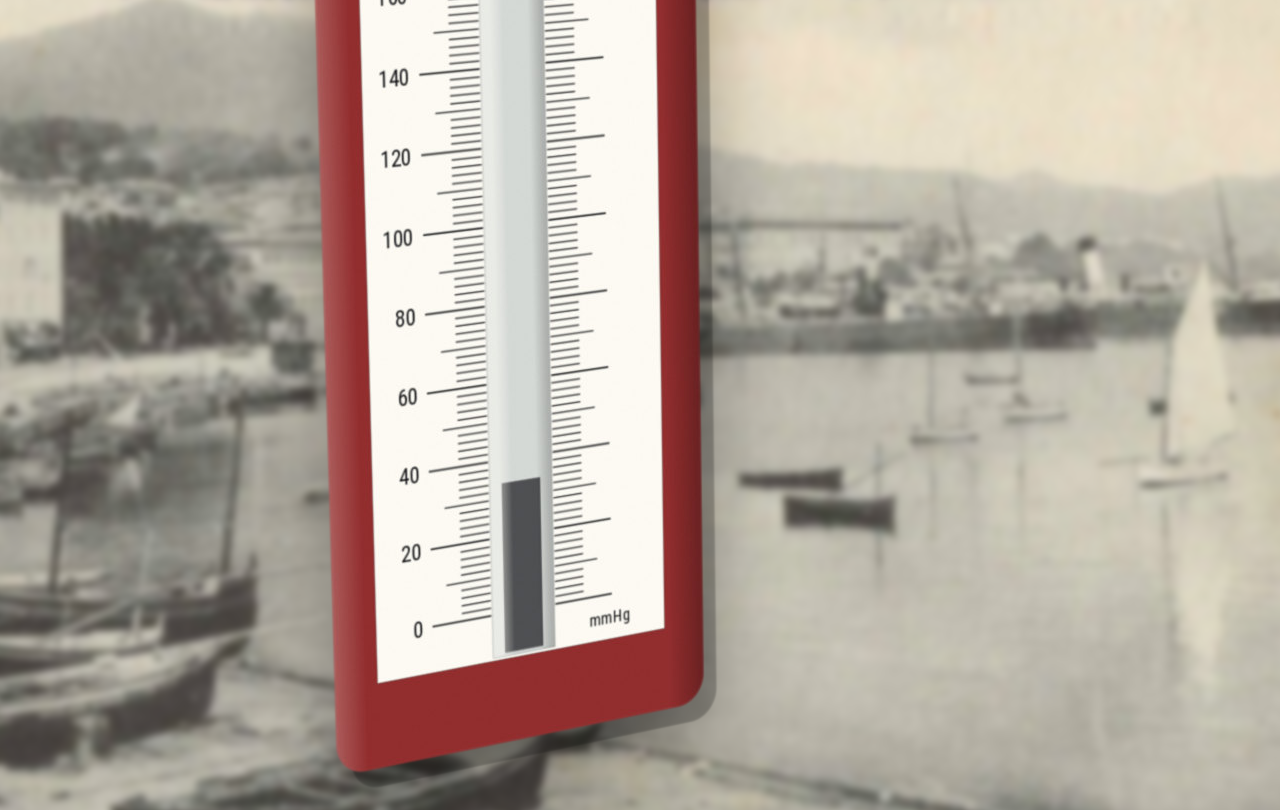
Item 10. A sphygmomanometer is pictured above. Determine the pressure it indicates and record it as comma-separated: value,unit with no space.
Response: 34,mmHg
